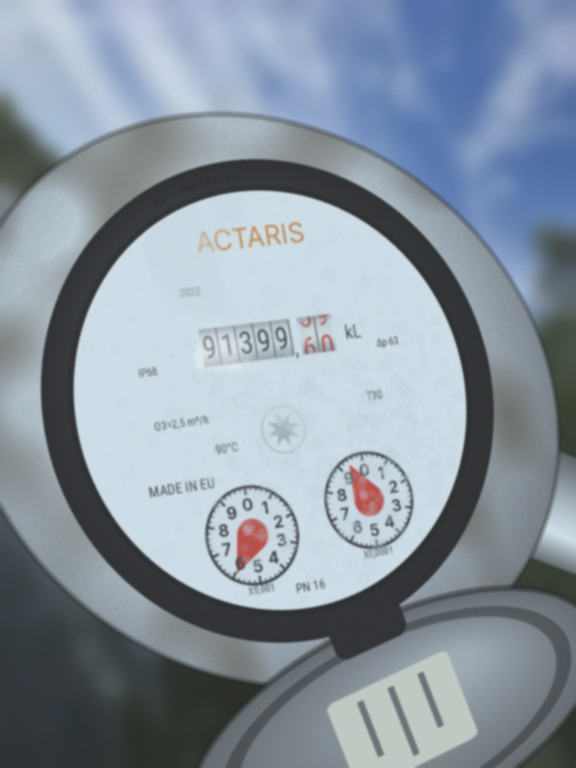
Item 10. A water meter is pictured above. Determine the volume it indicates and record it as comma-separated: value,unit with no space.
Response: 91399.5959,kL
